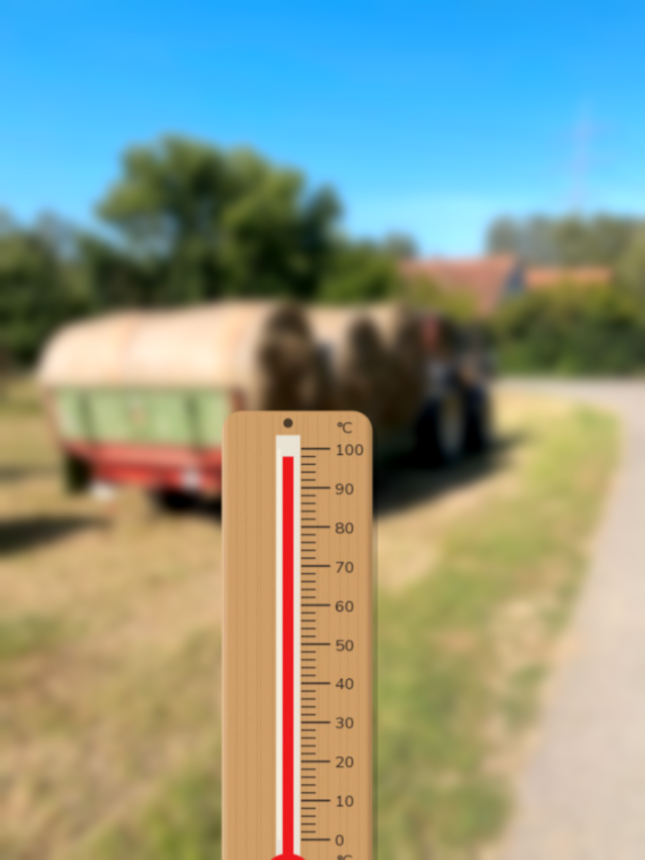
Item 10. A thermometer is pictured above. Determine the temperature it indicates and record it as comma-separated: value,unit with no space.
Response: 98,°C
